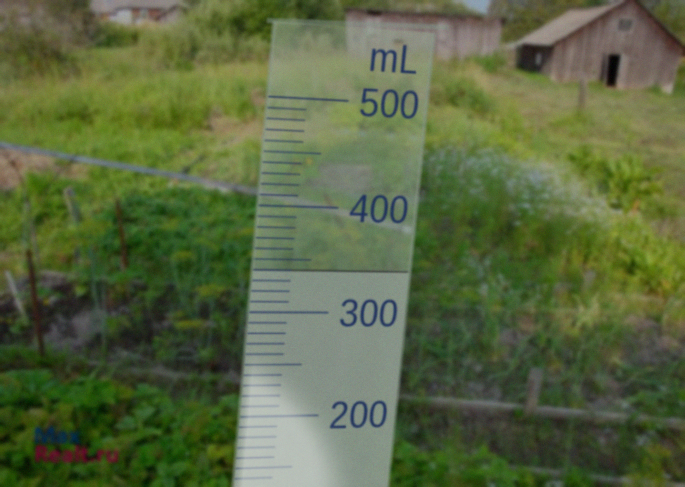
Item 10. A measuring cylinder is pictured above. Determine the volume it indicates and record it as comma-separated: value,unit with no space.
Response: 340,mL
